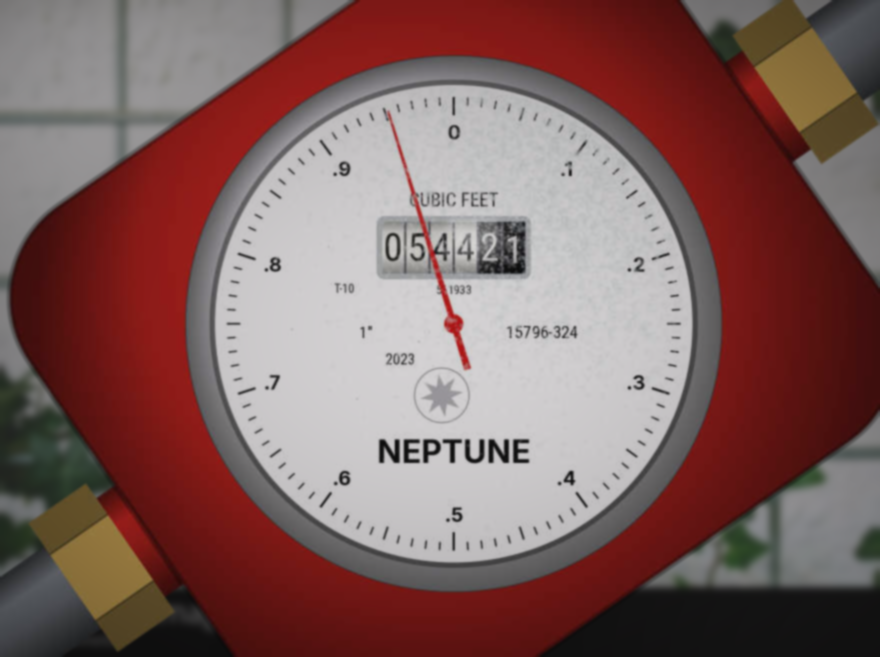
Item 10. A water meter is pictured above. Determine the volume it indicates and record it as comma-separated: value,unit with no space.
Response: 54420.95,ft³
